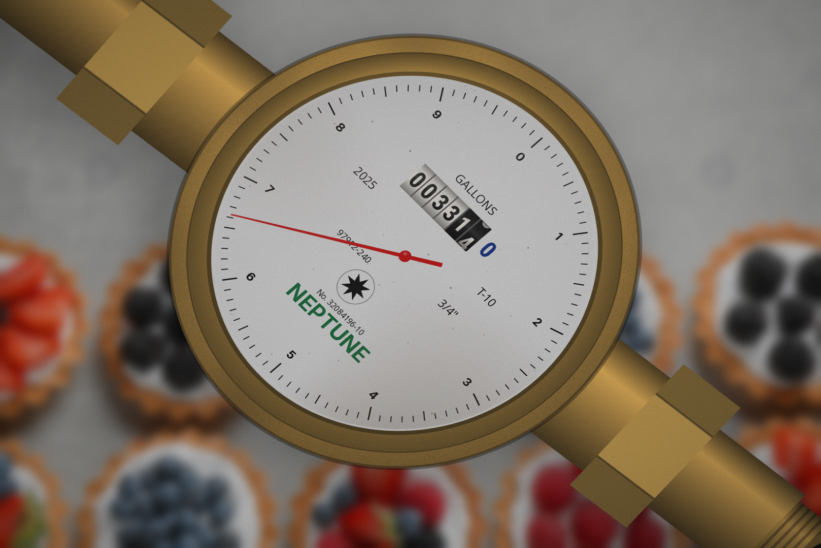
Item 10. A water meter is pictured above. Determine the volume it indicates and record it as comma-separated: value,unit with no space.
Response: 33136.6,gal
